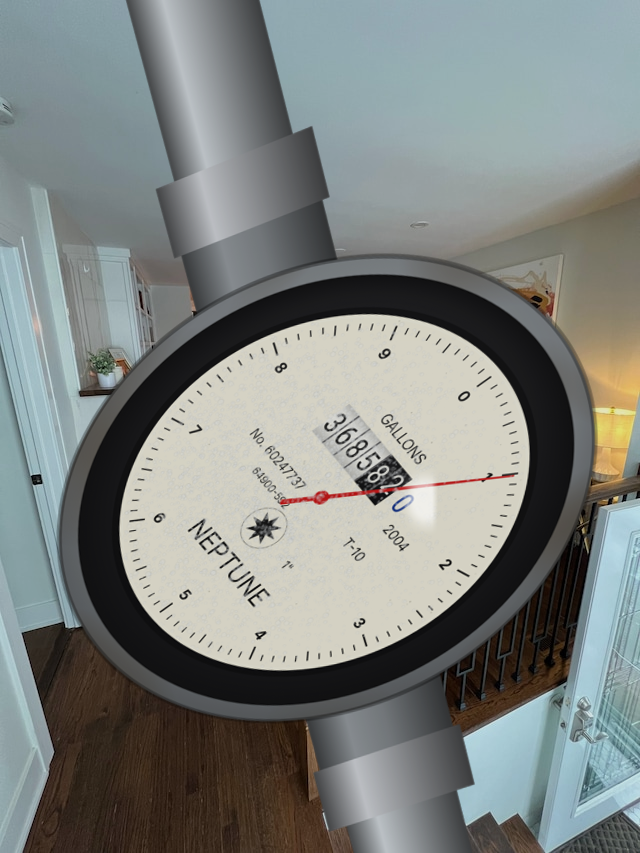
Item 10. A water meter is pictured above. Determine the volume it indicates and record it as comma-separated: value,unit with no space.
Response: 3685821.0,gal
